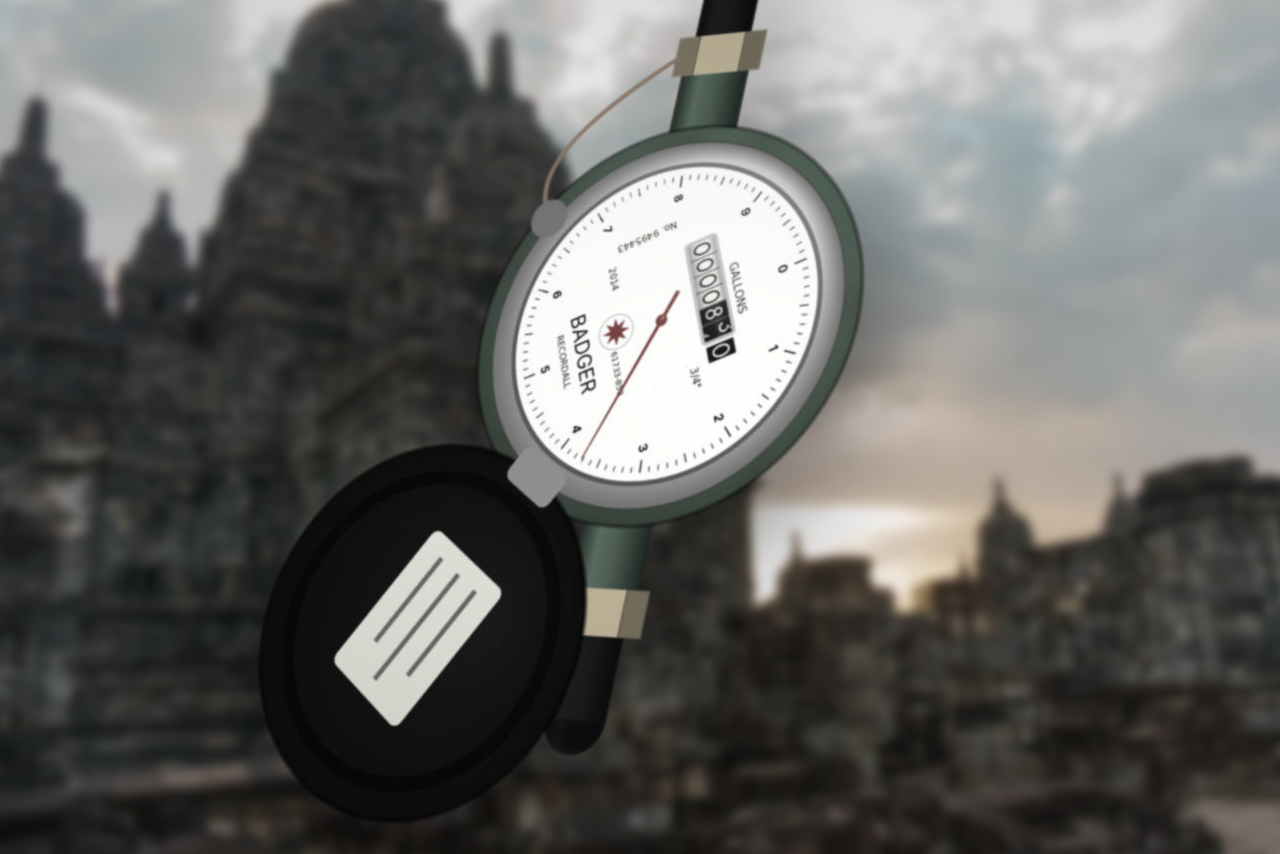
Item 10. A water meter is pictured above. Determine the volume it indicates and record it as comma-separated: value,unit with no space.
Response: 833.7,gal
